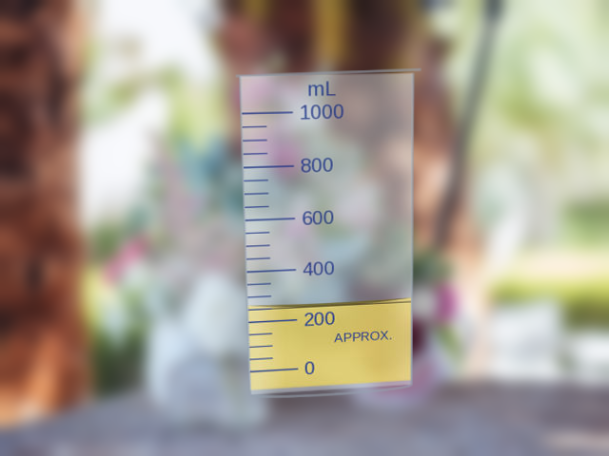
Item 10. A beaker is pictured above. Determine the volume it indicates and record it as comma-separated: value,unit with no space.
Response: 250,mL
